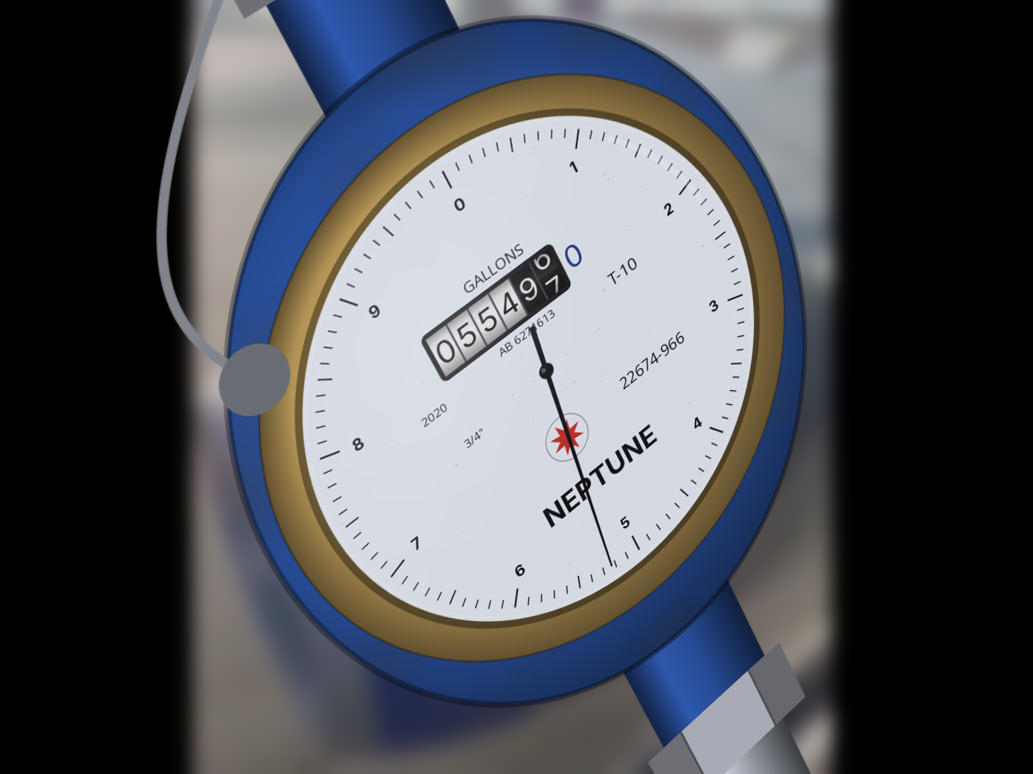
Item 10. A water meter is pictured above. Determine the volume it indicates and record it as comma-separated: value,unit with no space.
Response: 554965.2,gal
